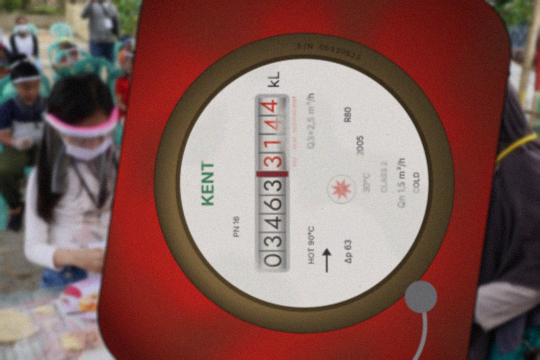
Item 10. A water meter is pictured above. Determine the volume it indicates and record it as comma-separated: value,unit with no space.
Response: 3463.3144,kL
